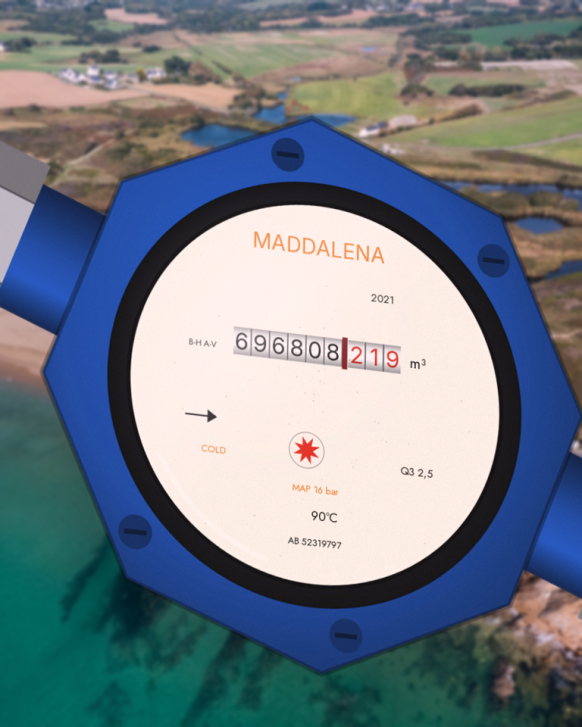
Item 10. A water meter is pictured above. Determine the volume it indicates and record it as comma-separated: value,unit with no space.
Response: 696808.219,m³
